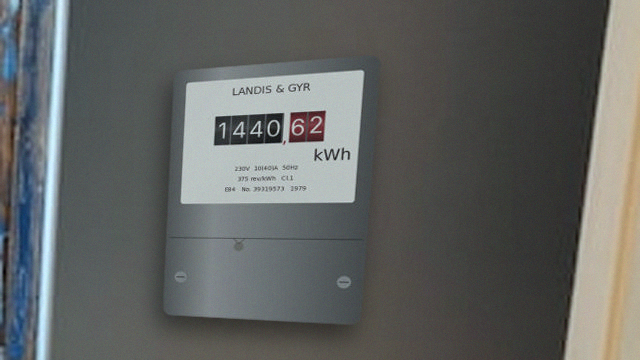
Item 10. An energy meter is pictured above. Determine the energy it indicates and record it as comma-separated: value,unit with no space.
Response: 1440.62,kWh
